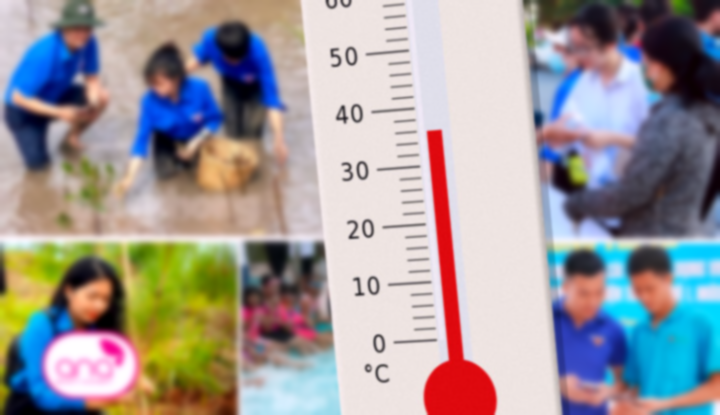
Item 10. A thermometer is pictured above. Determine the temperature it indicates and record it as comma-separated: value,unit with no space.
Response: 36,°C
